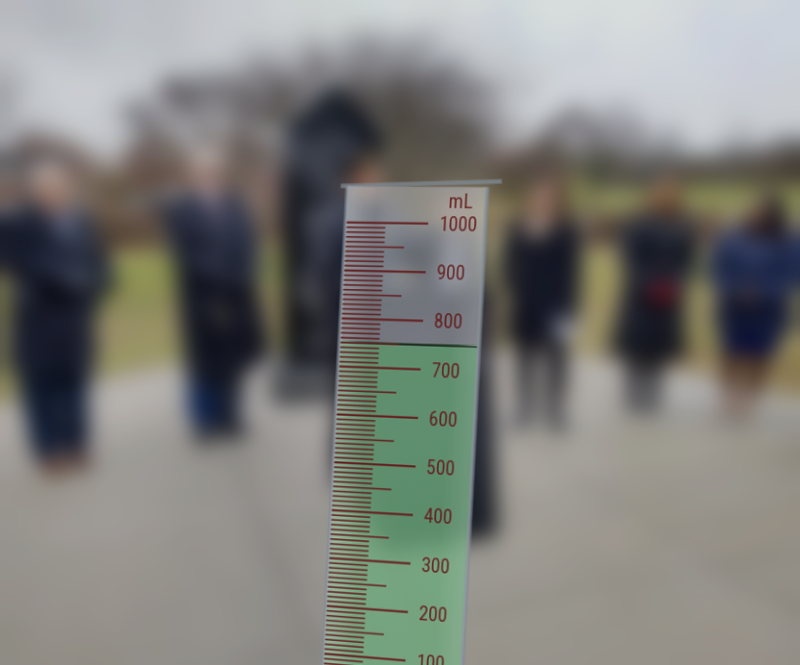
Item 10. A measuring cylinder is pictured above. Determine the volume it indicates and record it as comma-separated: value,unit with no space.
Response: 750,mL
